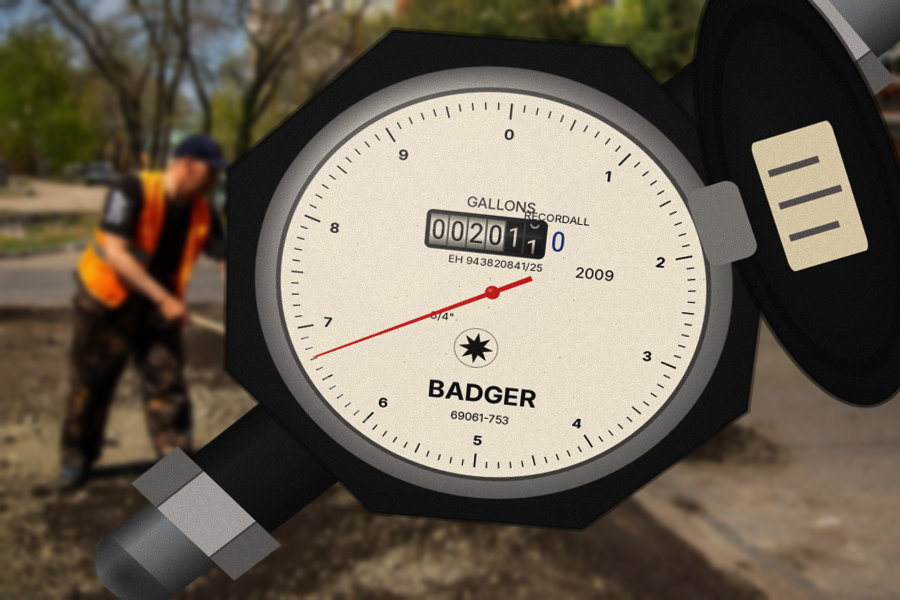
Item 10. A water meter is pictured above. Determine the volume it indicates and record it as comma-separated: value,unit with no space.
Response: 20106.7,gal
